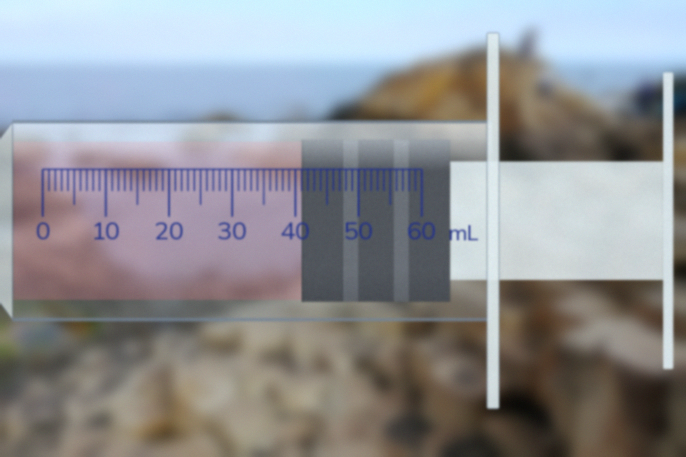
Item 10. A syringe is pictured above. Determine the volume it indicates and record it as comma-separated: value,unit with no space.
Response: 41,mL
